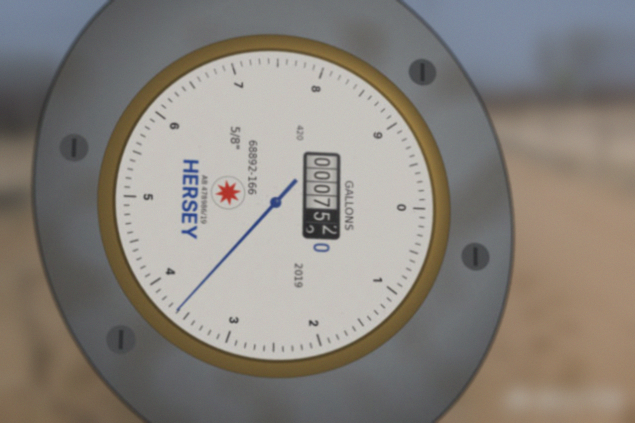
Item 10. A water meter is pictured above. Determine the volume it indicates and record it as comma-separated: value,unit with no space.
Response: 7523.6,gal
